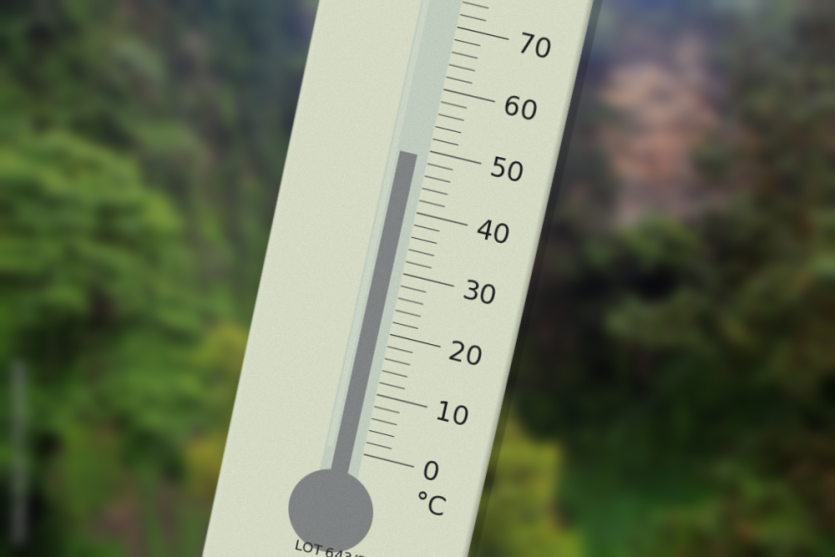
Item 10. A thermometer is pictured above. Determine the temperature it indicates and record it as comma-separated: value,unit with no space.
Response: 49,°C
